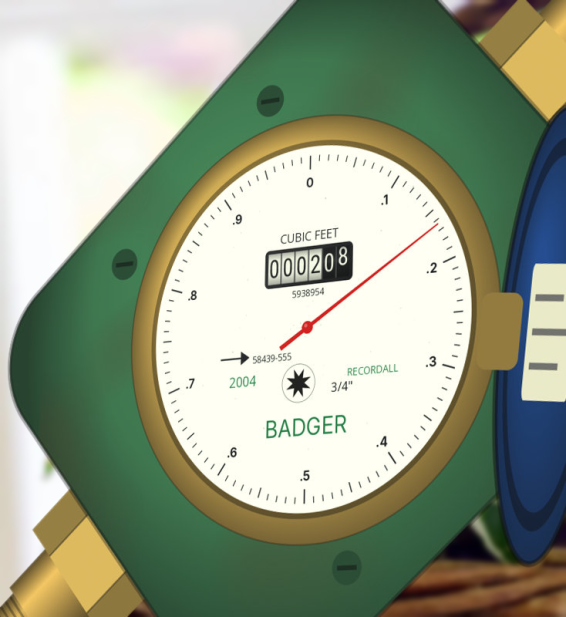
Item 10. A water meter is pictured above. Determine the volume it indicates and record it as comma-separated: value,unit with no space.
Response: 208.16,ft³
